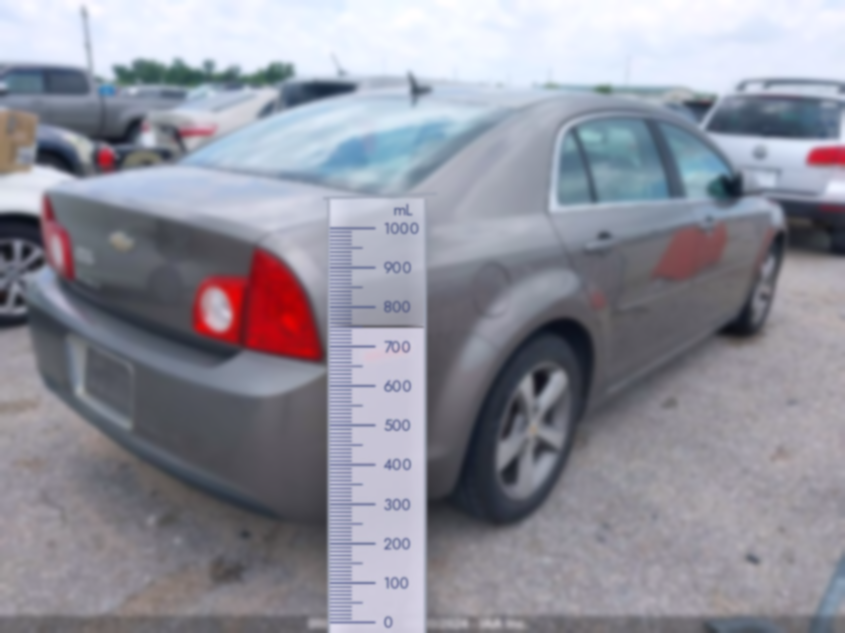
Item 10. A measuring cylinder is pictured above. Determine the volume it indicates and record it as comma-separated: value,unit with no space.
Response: 750,mL
